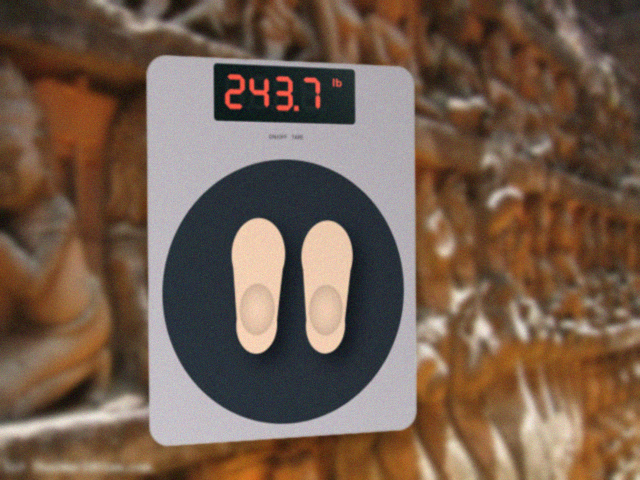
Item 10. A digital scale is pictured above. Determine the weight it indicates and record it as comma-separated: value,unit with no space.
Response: 243.7,lb
